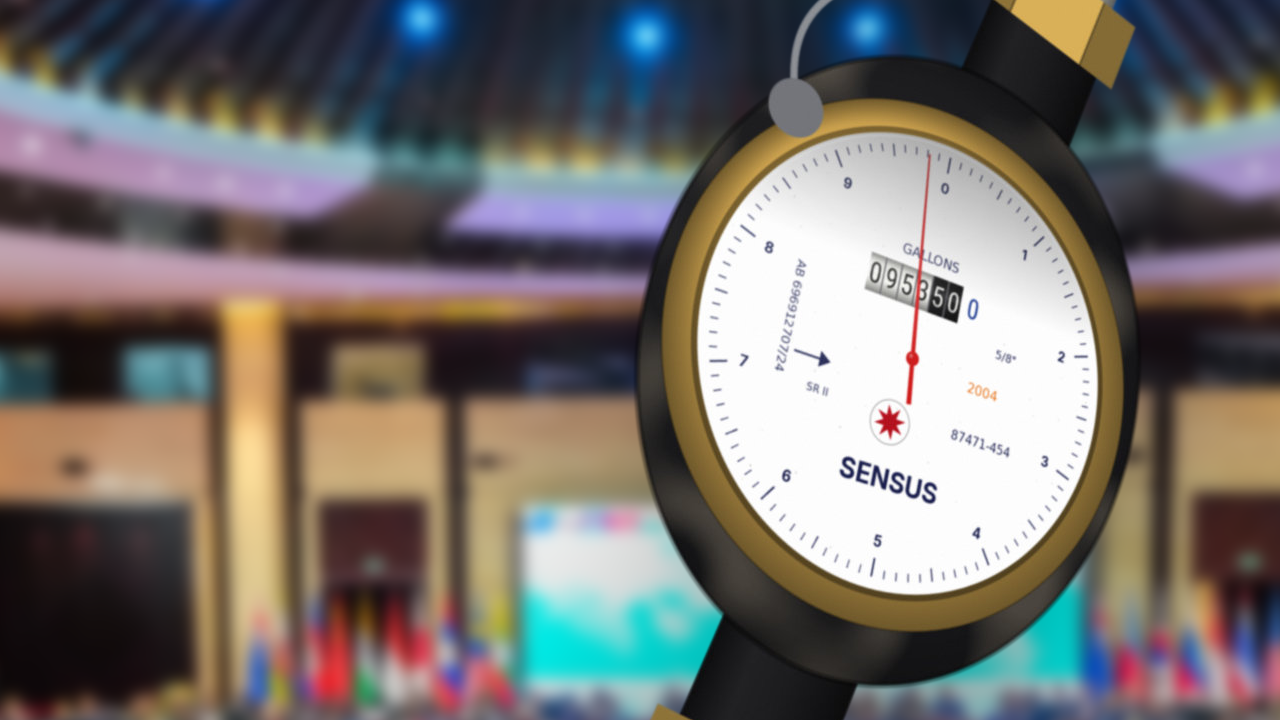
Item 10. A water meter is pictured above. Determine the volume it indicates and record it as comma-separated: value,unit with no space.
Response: 953499.8,gal
